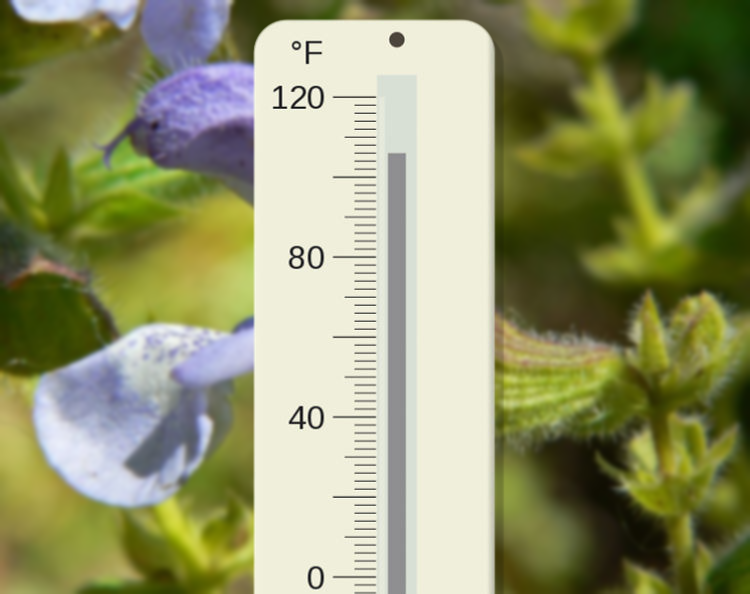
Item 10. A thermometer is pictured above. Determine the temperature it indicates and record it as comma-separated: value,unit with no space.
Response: 106,°F
